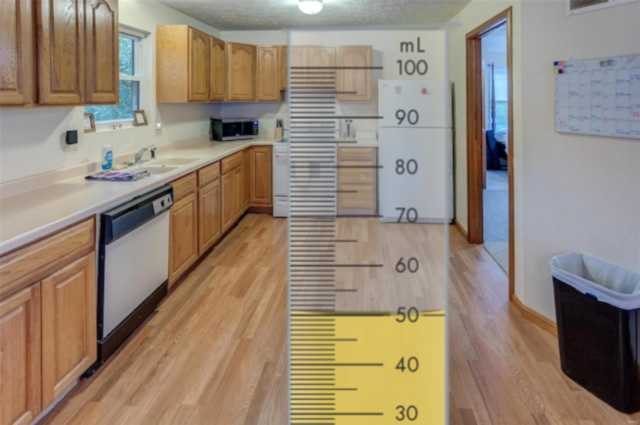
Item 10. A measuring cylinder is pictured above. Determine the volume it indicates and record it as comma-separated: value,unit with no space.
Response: 50,mL
